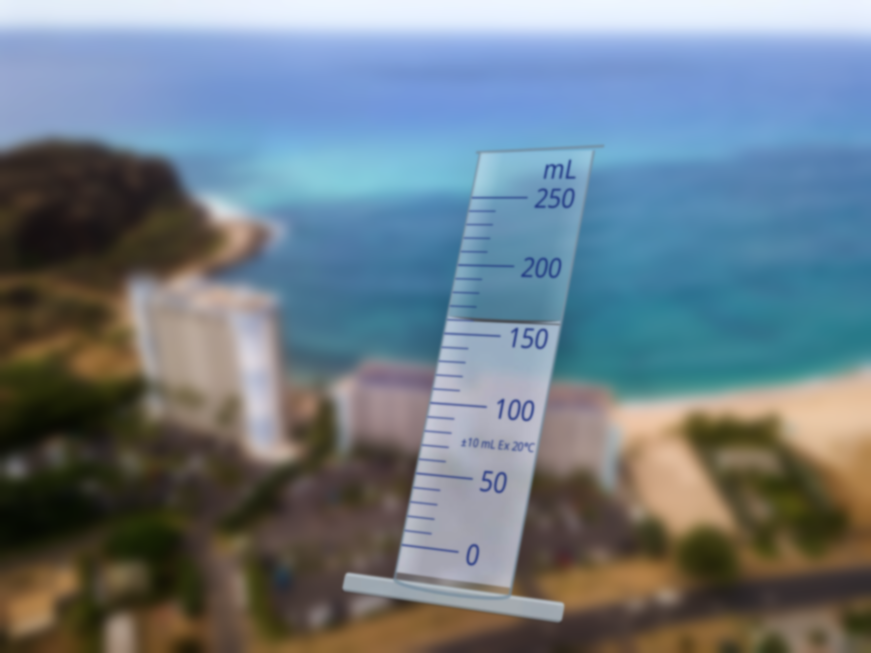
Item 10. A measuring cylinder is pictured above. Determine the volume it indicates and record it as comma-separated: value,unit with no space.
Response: 160,mL
